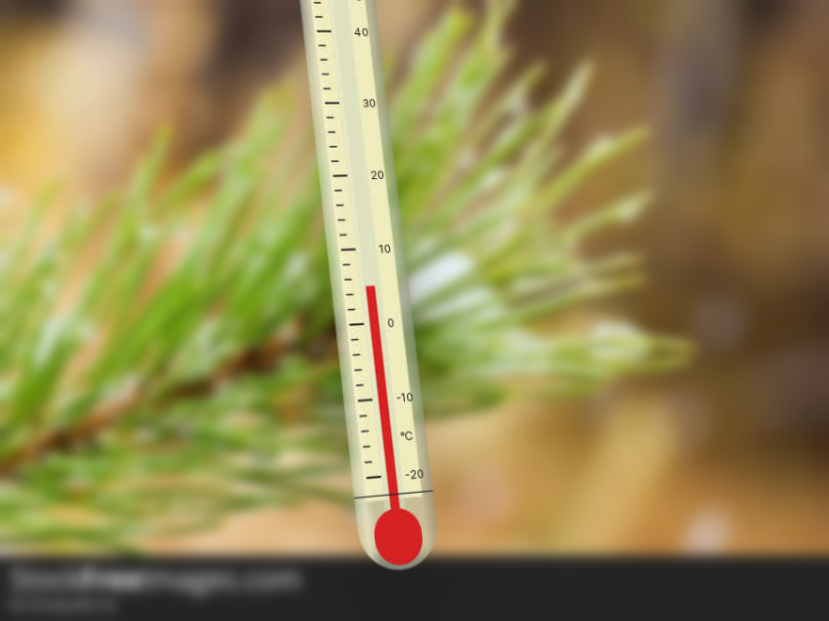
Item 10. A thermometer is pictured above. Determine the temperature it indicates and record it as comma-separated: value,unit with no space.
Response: 5,°C
